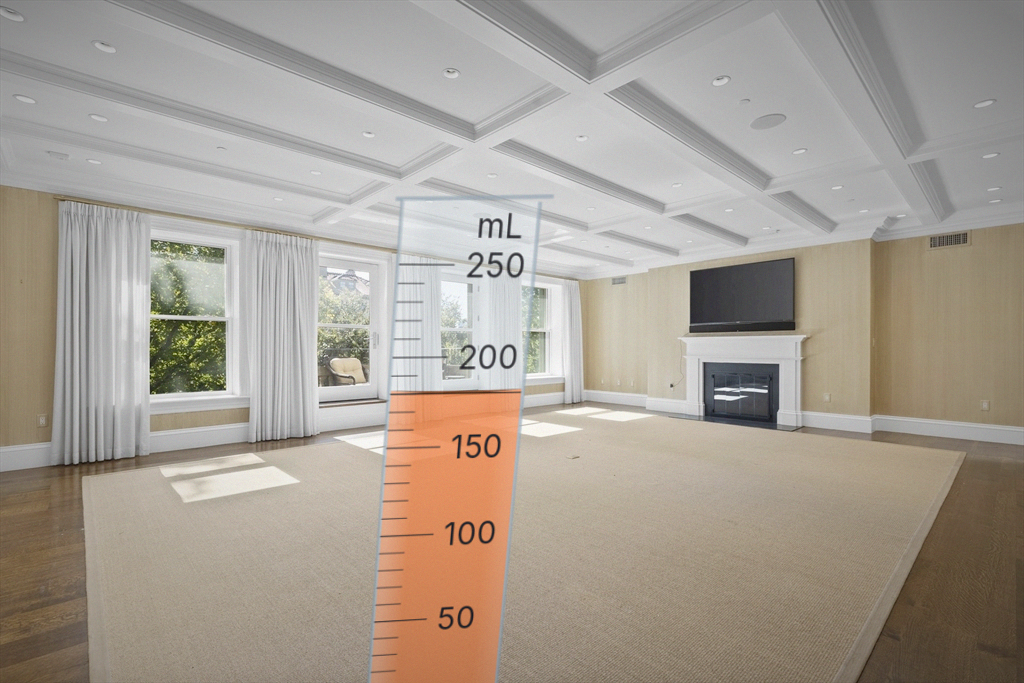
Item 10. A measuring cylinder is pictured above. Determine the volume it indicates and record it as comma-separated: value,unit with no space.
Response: 180,mL
